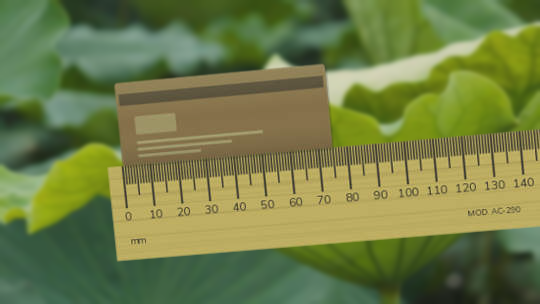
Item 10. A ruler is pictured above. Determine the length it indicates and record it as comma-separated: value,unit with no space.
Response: 75,mm
